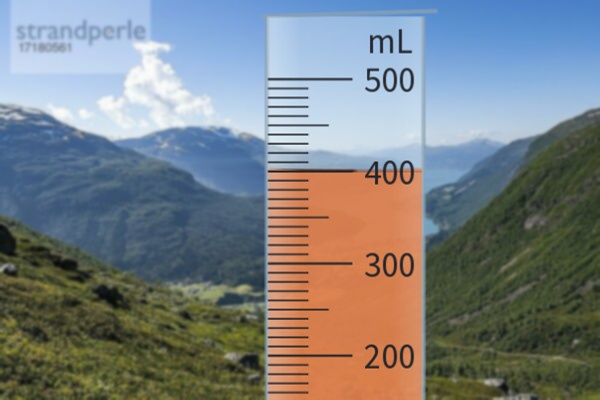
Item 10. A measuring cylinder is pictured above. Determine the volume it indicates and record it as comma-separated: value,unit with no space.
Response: 400,mL
